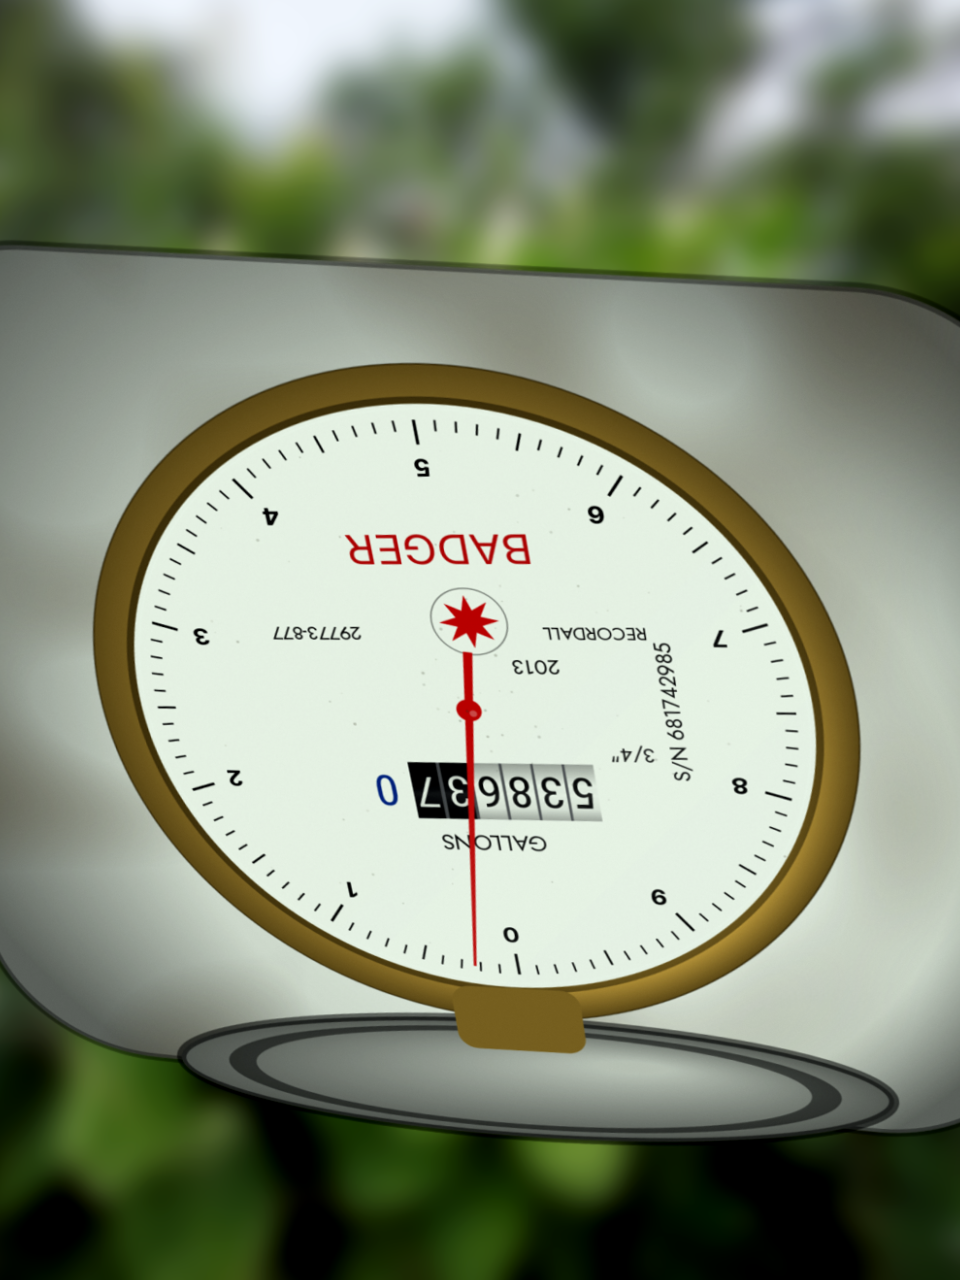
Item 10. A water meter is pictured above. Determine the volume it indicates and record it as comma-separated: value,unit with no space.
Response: 5386370.2,gal
